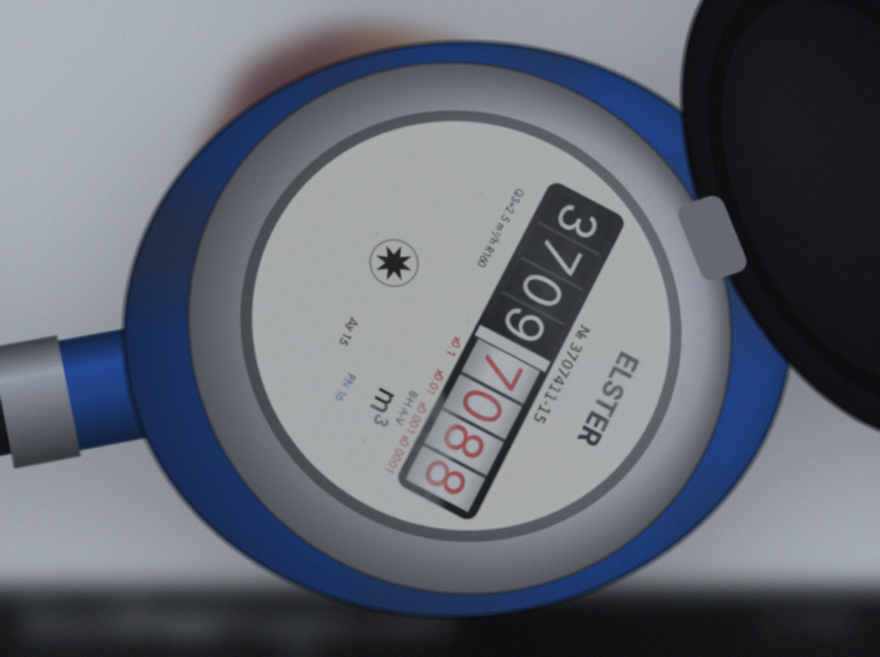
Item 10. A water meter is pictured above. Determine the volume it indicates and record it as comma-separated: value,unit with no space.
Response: 3709.7088,m³
